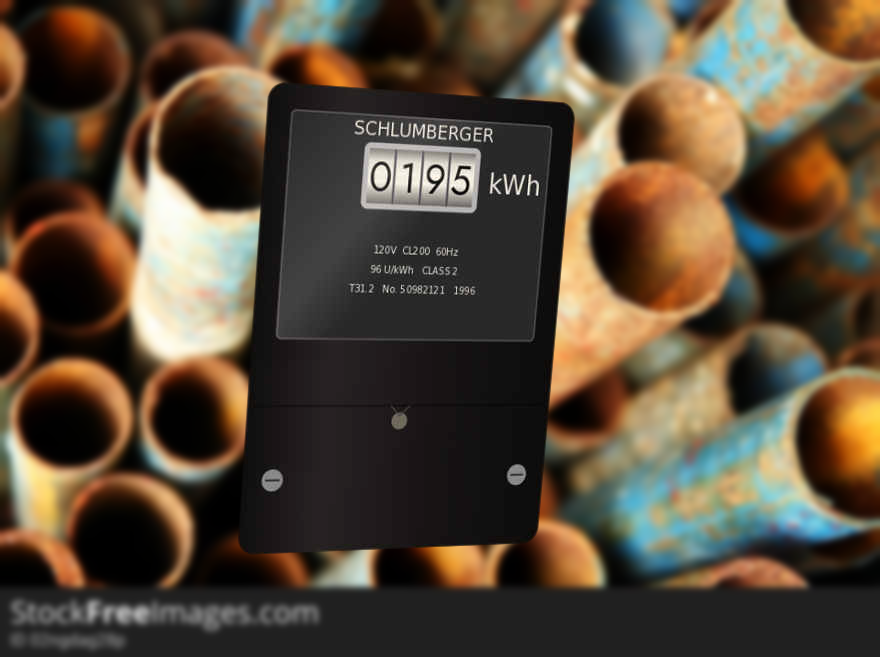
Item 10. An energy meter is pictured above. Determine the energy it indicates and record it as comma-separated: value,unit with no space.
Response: 195,kWh
